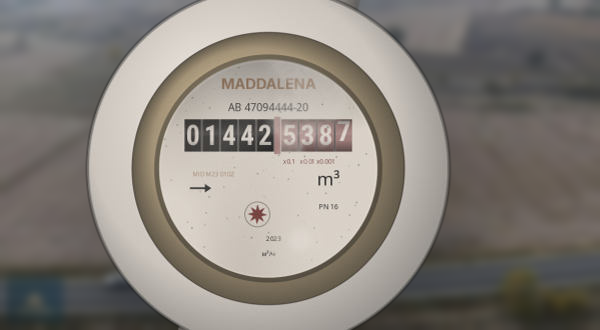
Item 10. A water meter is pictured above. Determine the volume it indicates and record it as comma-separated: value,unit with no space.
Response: 1442.5387,m³
